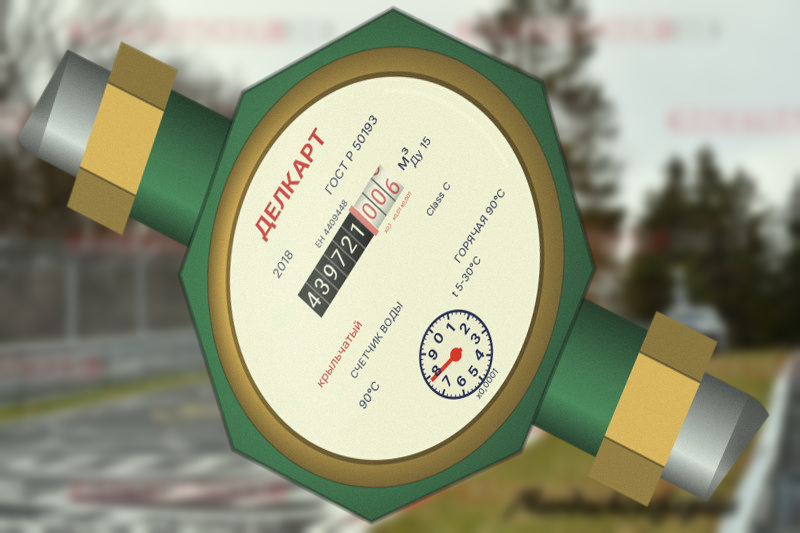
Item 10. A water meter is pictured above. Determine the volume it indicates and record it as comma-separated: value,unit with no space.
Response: 439721.0057,m³
